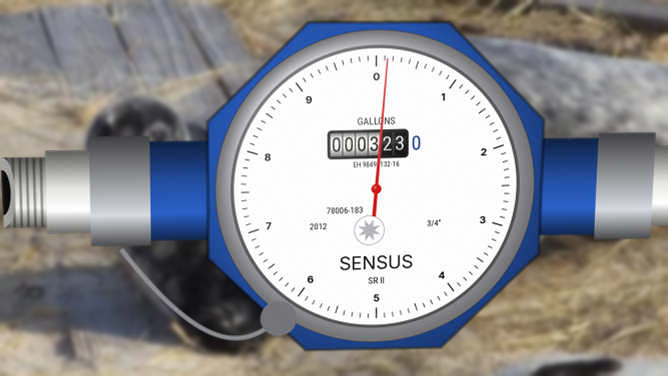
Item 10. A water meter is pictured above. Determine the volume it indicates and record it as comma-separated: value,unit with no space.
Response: 3230.1,gal
